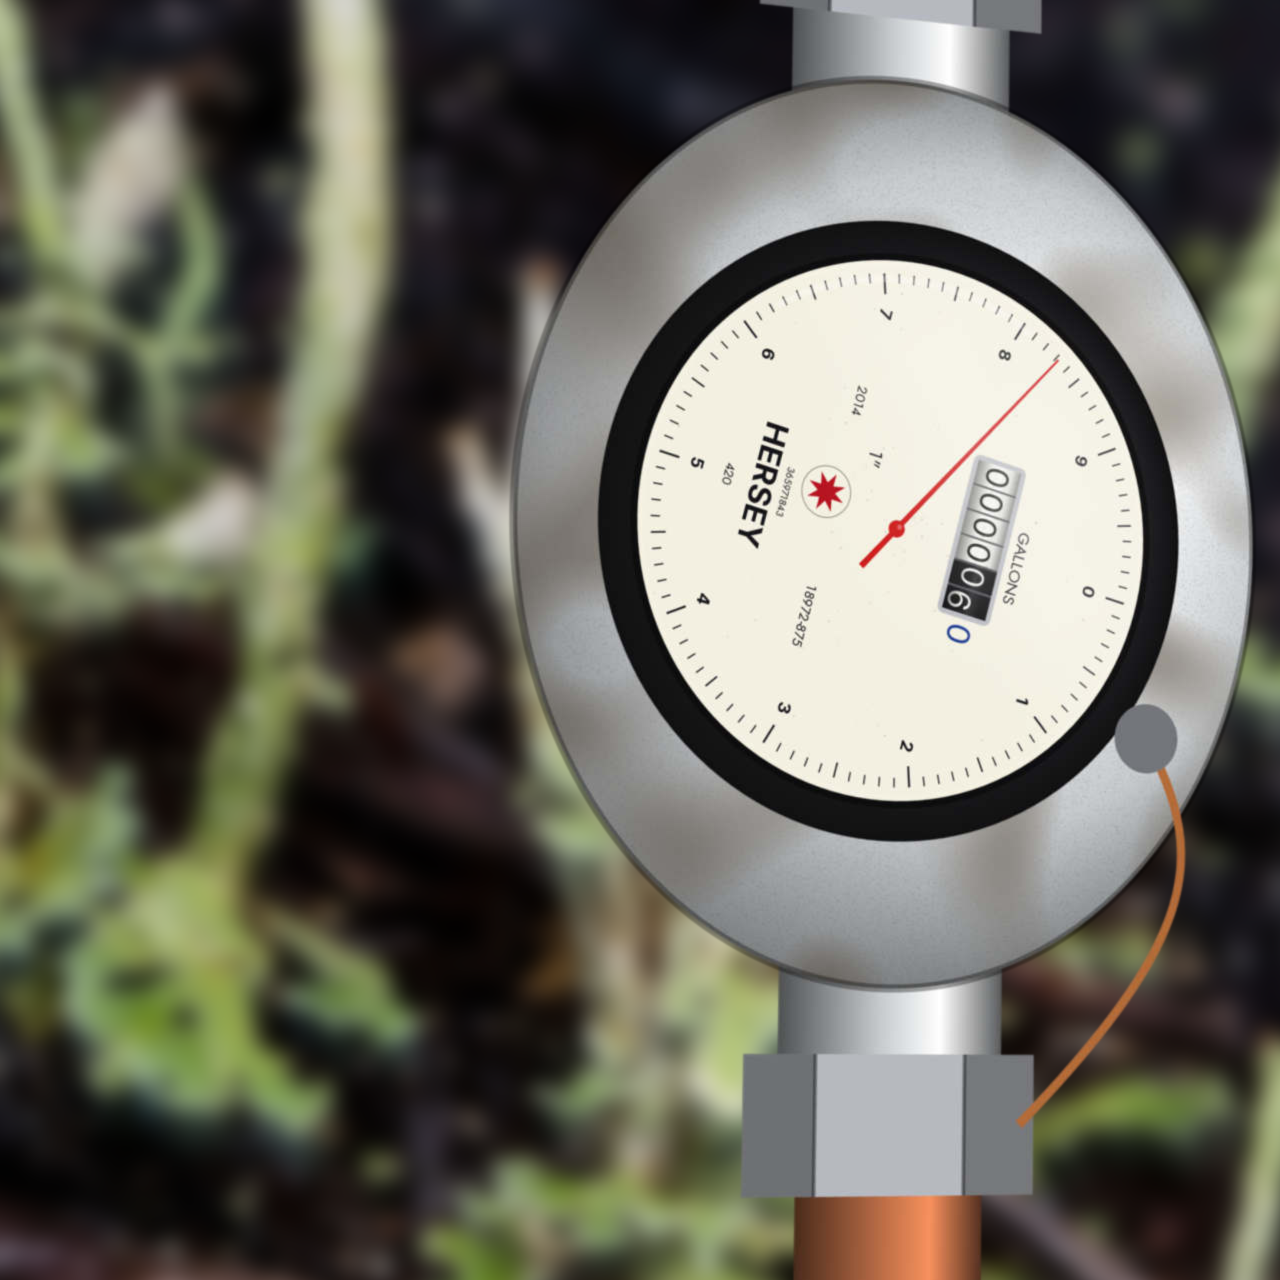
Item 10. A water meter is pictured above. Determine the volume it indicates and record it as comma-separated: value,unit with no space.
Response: 58.3,gal
